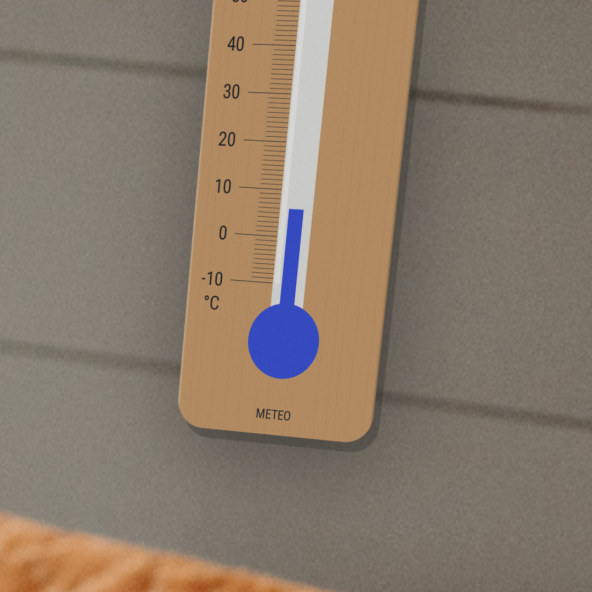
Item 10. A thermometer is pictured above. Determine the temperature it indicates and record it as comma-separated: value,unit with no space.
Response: 6,°C
